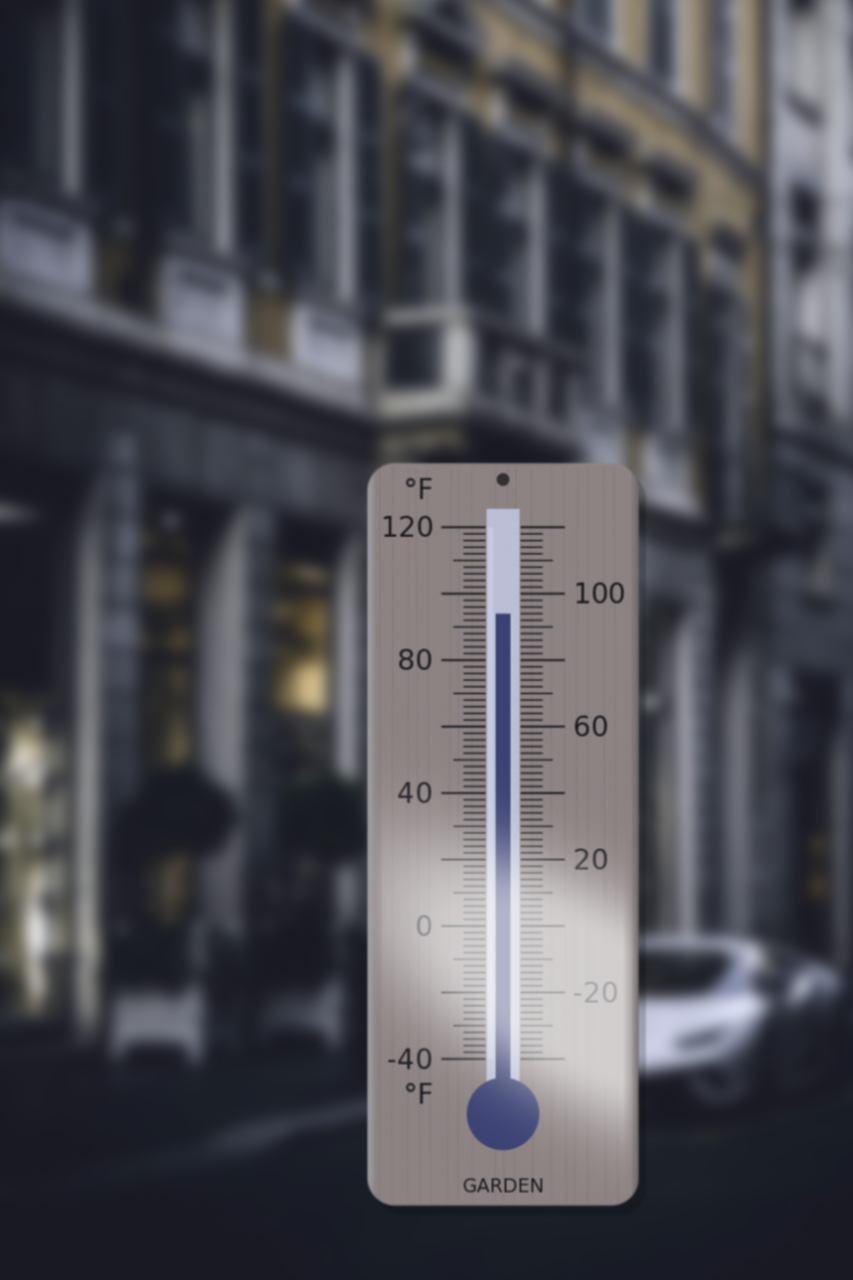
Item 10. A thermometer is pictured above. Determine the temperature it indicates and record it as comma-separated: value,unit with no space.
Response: 94,°F
